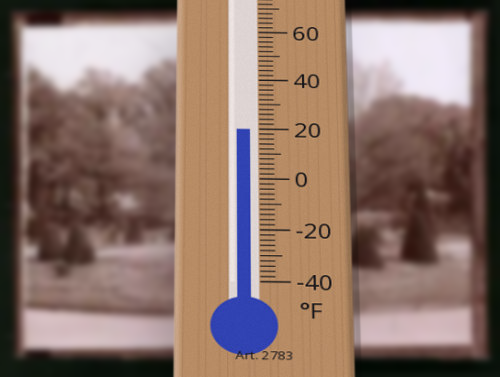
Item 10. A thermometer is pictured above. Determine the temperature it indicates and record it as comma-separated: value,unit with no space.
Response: 20,°F
